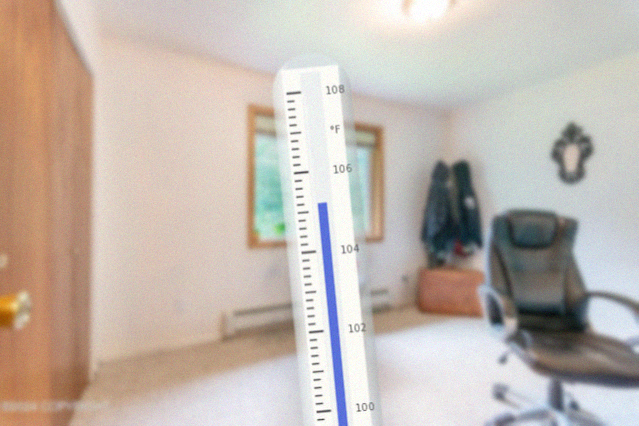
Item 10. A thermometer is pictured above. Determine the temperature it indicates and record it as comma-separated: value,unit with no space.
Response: 105.2,°F
